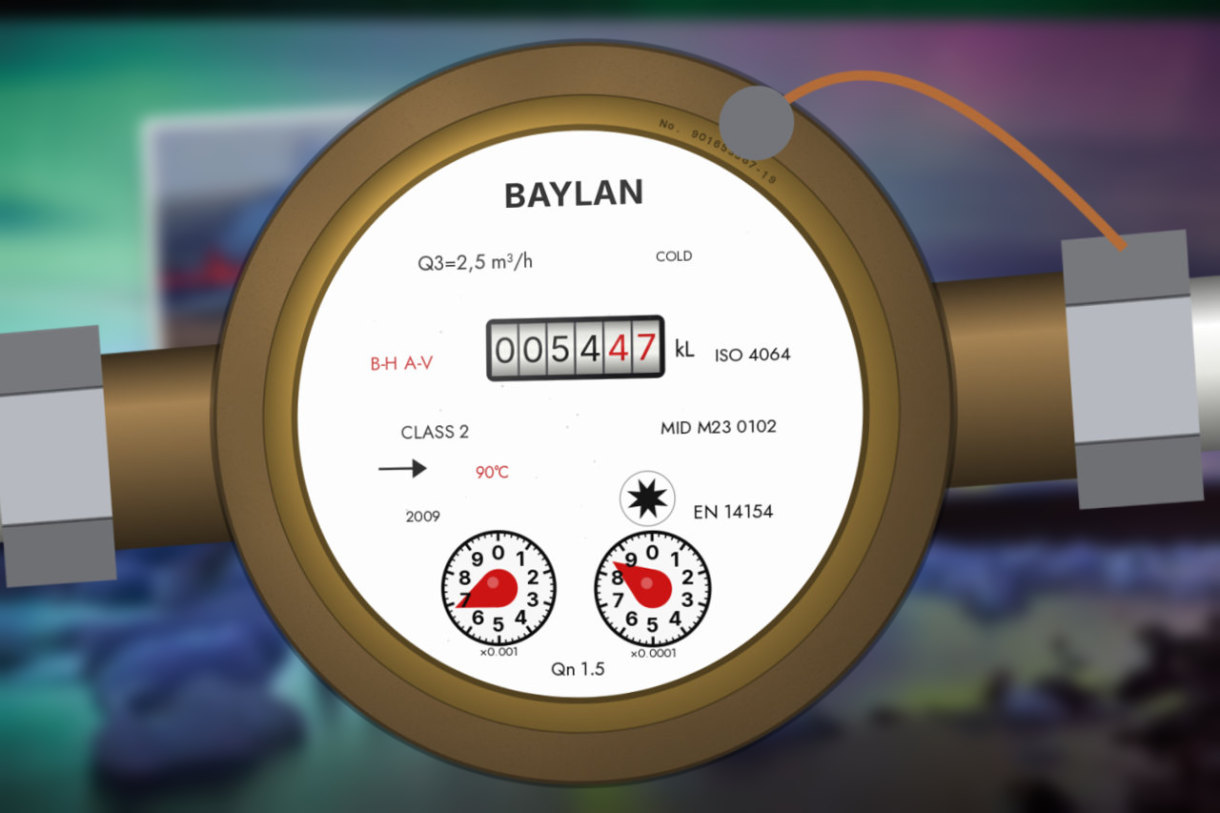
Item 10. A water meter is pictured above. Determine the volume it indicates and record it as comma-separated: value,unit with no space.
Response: 54.4768,kL
